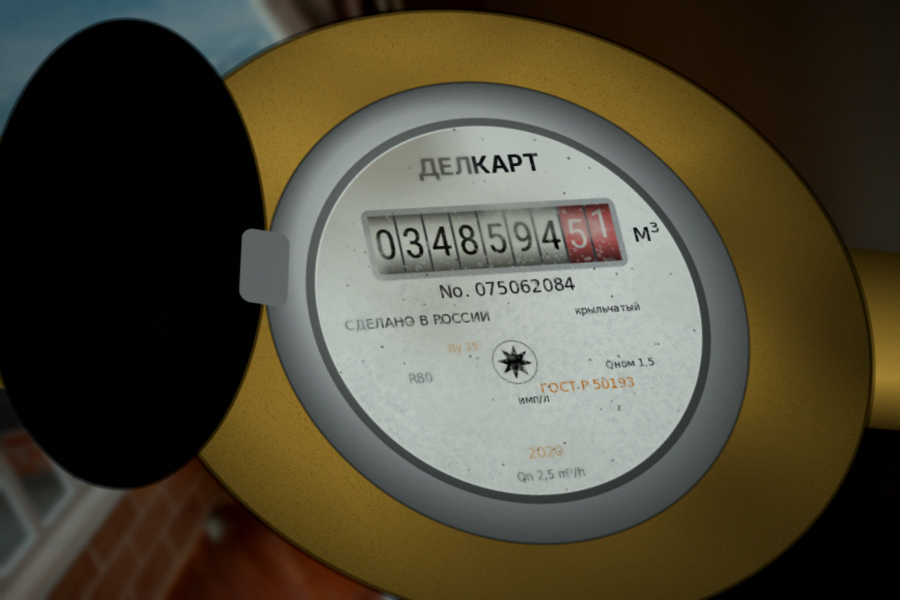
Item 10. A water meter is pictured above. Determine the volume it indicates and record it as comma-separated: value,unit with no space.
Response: 348594.51,m³
